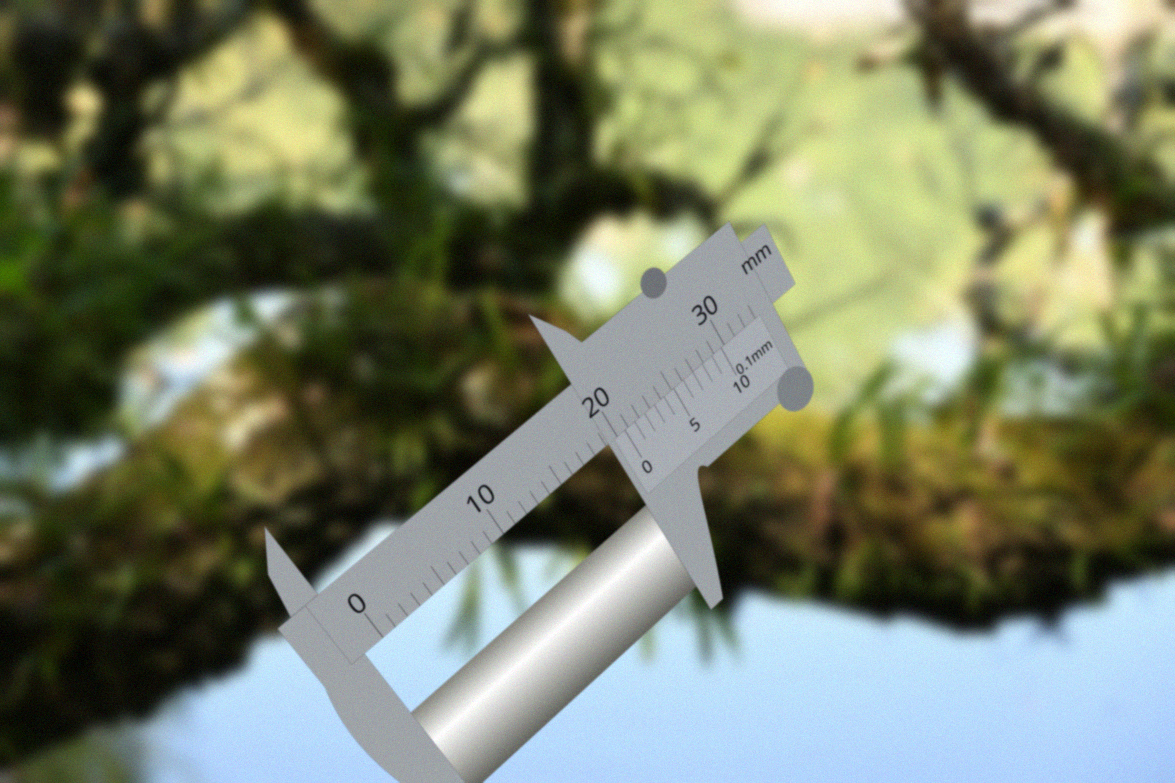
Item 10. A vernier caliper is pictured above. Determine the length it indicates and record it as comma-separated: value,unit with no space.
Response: 20.7,mm
